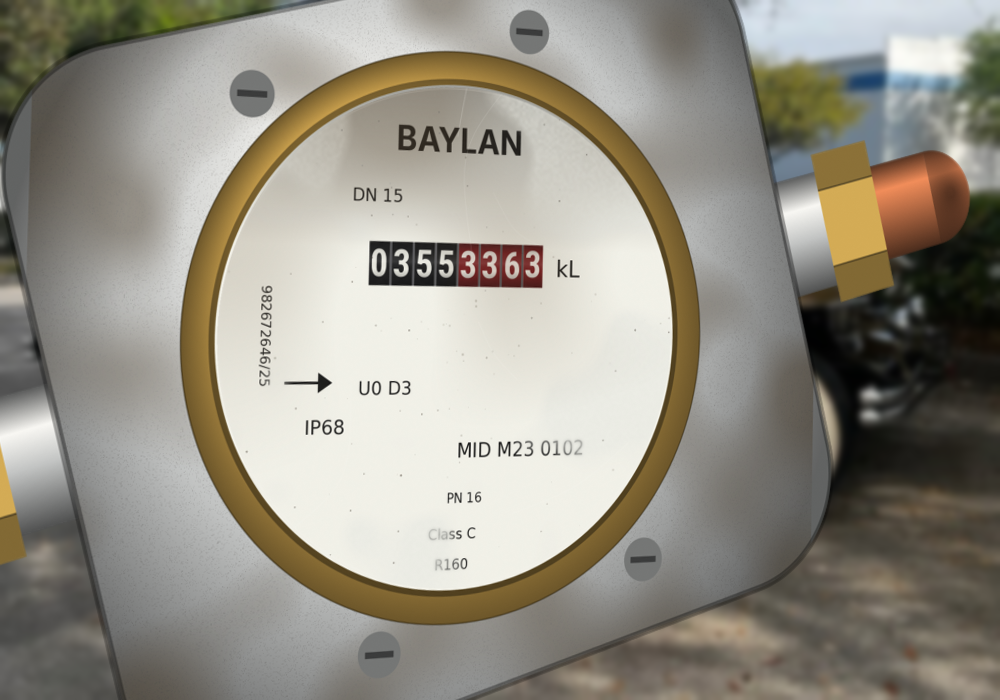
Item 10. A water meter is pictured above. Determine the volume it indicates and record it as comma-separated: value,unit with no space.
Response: 355.3363,kL
